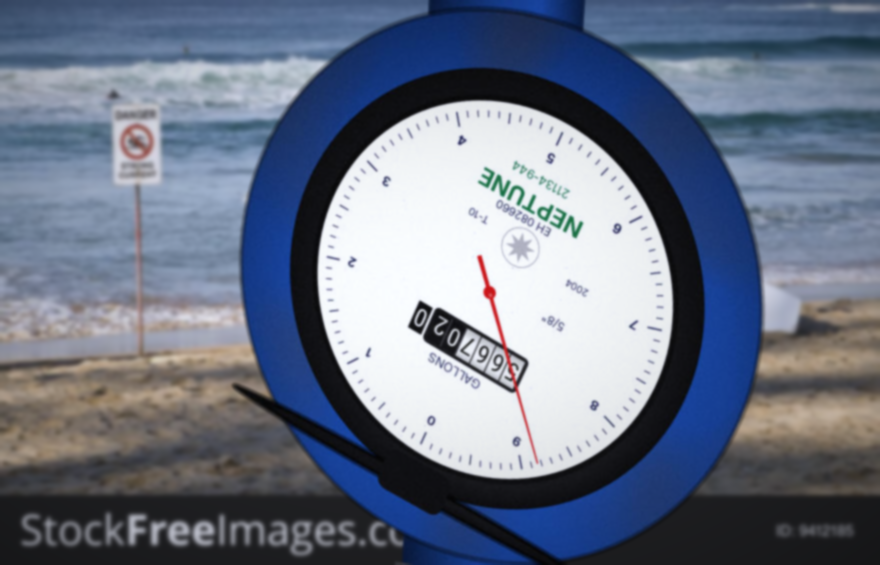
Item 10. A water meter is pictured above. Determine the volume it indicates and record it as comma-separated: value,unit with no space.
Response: 5667018.8,gal
